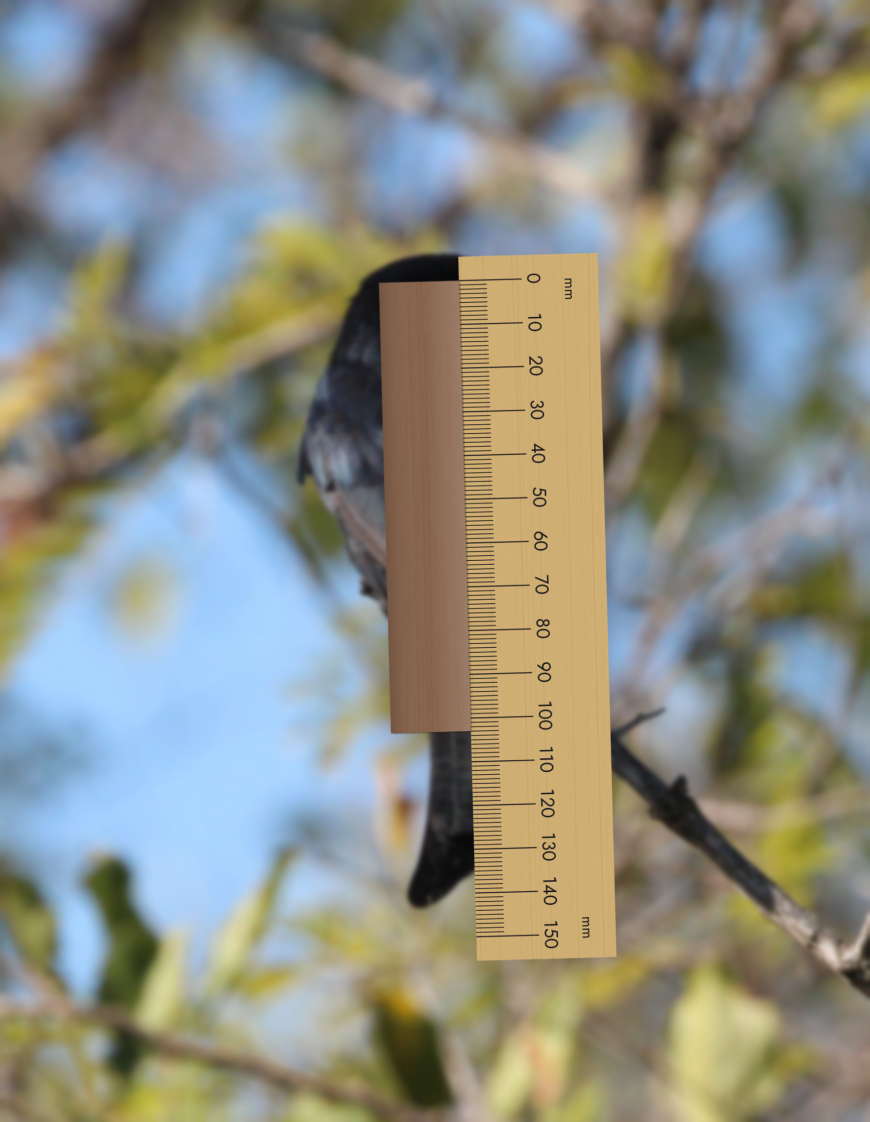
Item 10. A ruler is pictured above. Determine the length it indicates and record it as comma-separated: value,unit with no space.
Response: 103,mm
